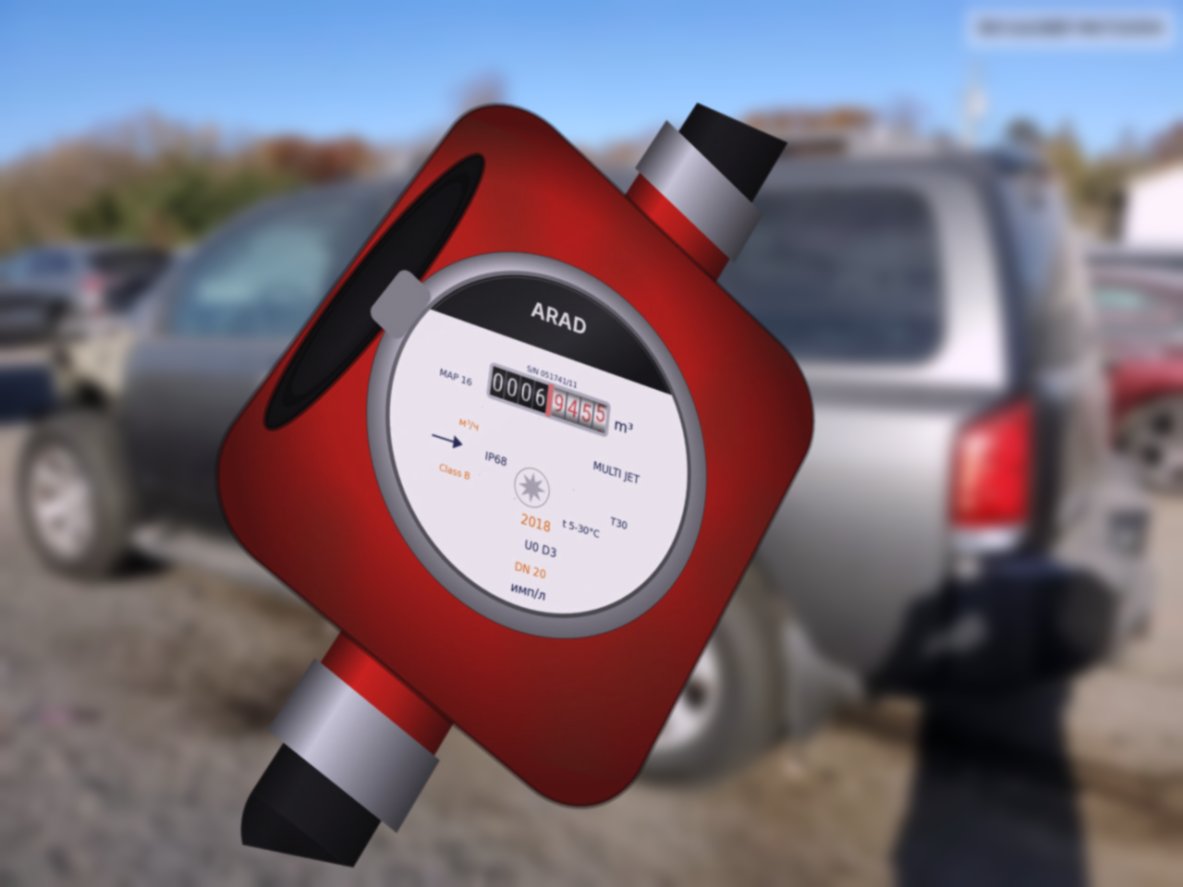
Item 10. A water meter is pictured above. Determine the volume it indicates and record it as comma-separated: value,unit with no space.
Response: 6.9455,m³
